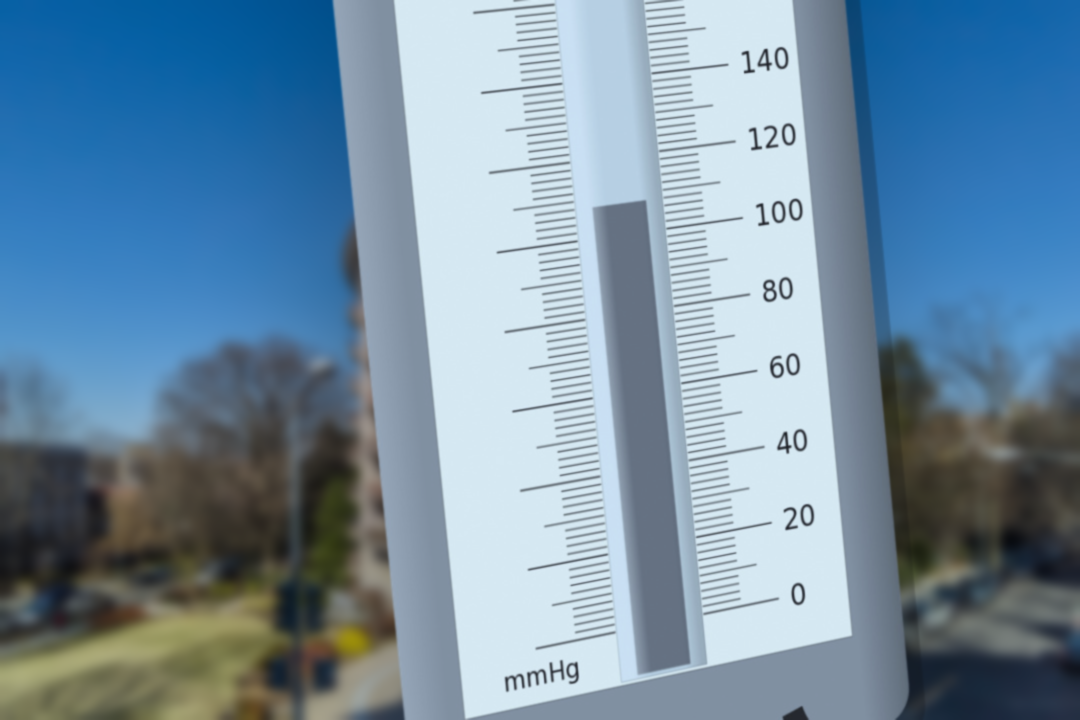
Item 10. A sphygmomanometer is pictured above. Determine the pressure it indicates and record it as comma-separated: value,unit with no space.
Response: 108,mmHg
